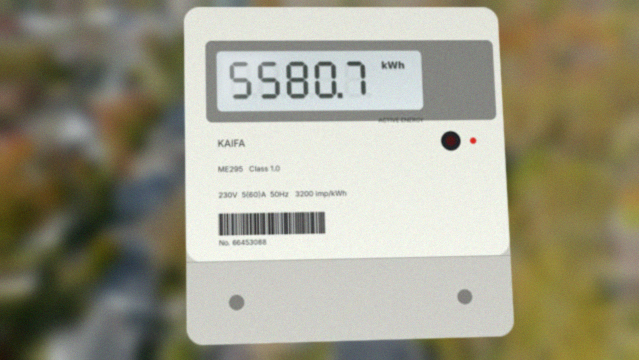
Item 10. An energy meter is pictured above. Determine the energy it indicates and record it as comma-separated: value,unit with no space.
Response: 5580.7,kWh
